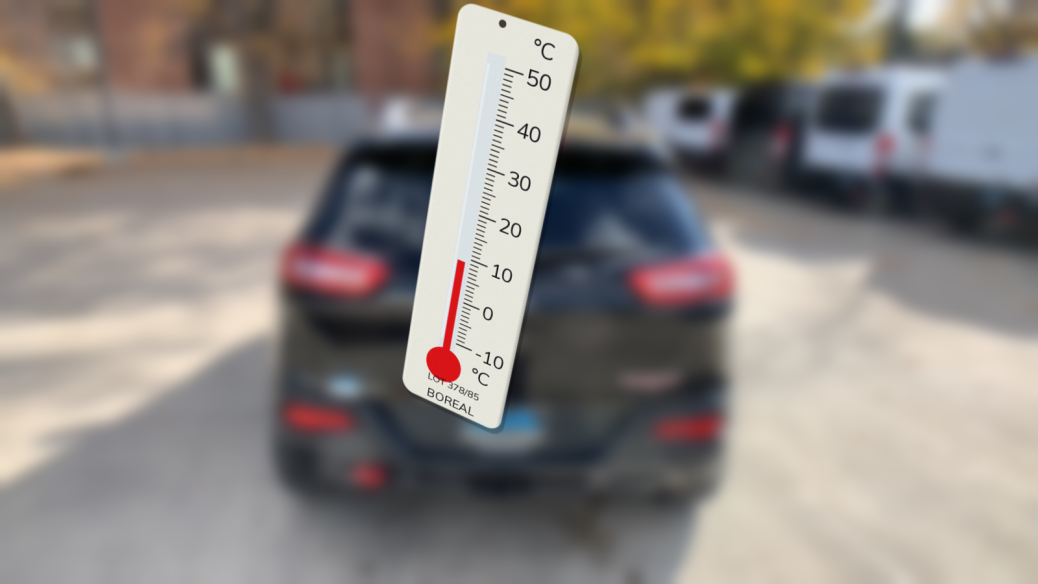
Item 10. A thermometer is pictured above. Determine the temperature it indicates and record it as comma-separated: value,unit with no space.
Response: 9,°C
